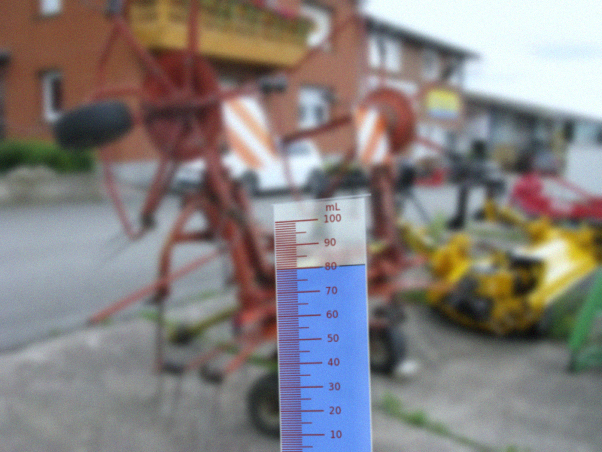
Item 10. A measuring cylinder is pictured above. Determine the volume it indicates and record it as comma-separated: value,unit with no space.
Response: 80,mL
